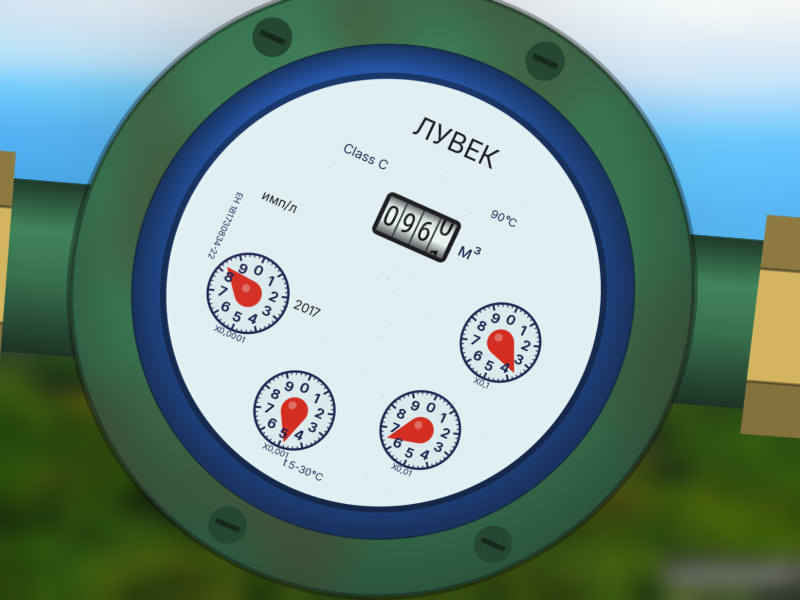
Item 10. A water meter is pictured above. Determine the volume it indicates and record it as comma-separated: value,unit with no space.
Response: 960.3648,m³
